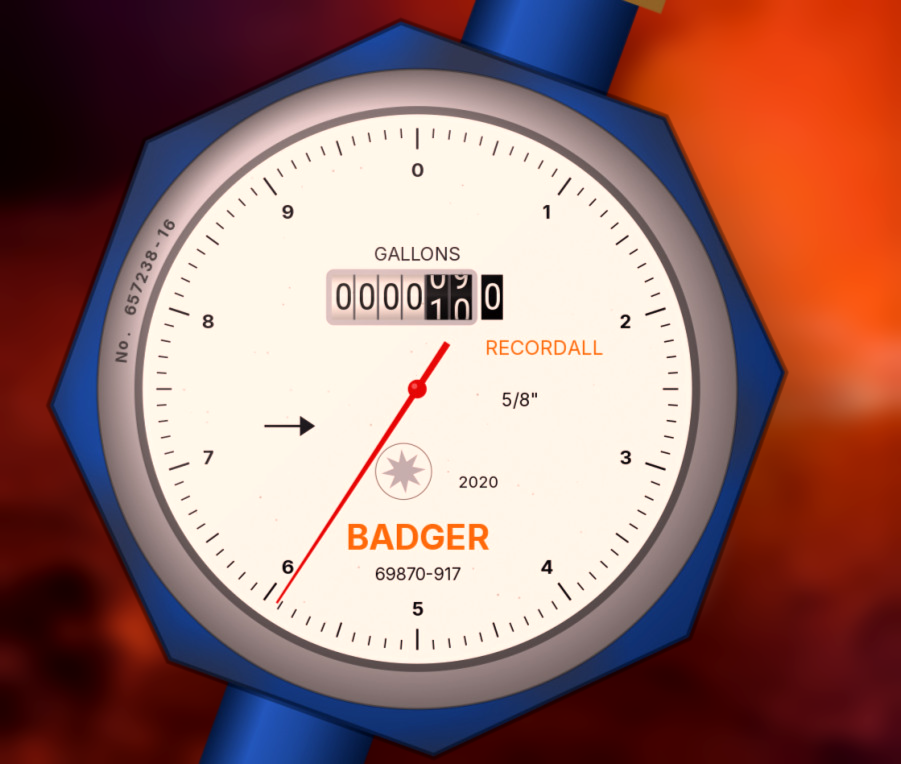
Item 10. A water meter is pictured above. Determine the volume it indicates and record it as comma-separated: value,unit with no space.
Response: 95.9,gal
